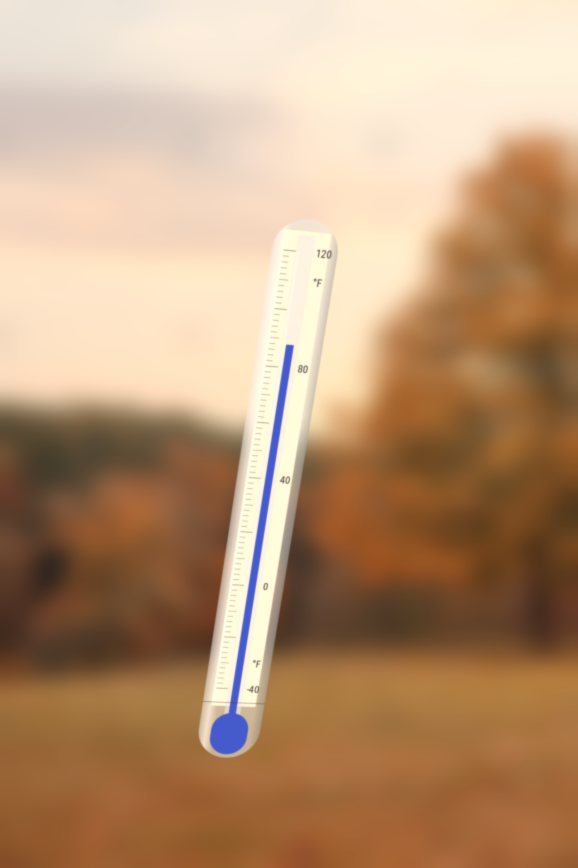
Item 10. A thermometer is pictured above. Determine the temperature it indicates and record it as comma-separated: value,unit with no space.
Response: 88,°F
